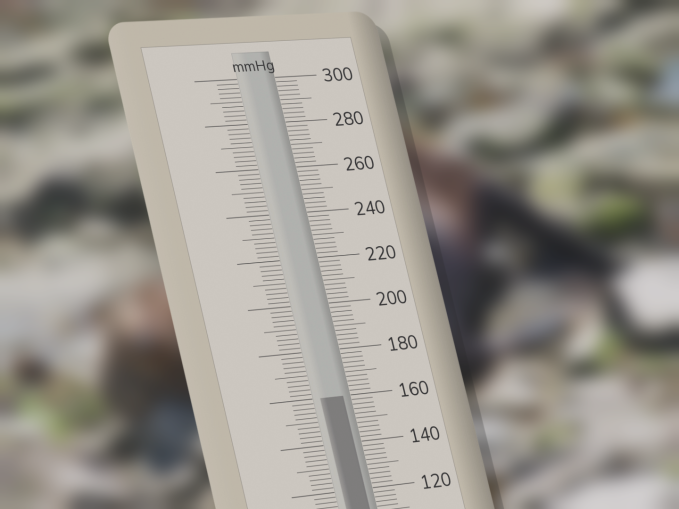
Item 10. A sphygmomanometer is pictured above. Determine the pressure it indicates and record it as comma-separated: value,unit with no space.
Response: 160,mmHg
